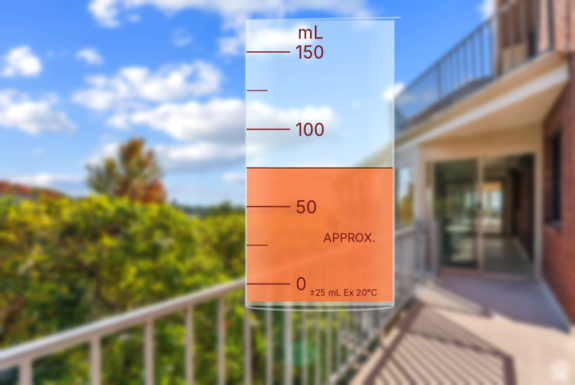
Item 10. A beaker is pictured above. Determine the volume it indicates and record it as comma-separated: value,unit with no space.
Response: 75,mL
